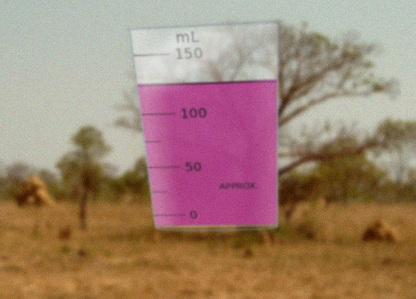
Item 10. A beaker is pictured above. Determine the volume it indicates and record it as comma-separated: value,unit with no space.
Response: 125,mL
